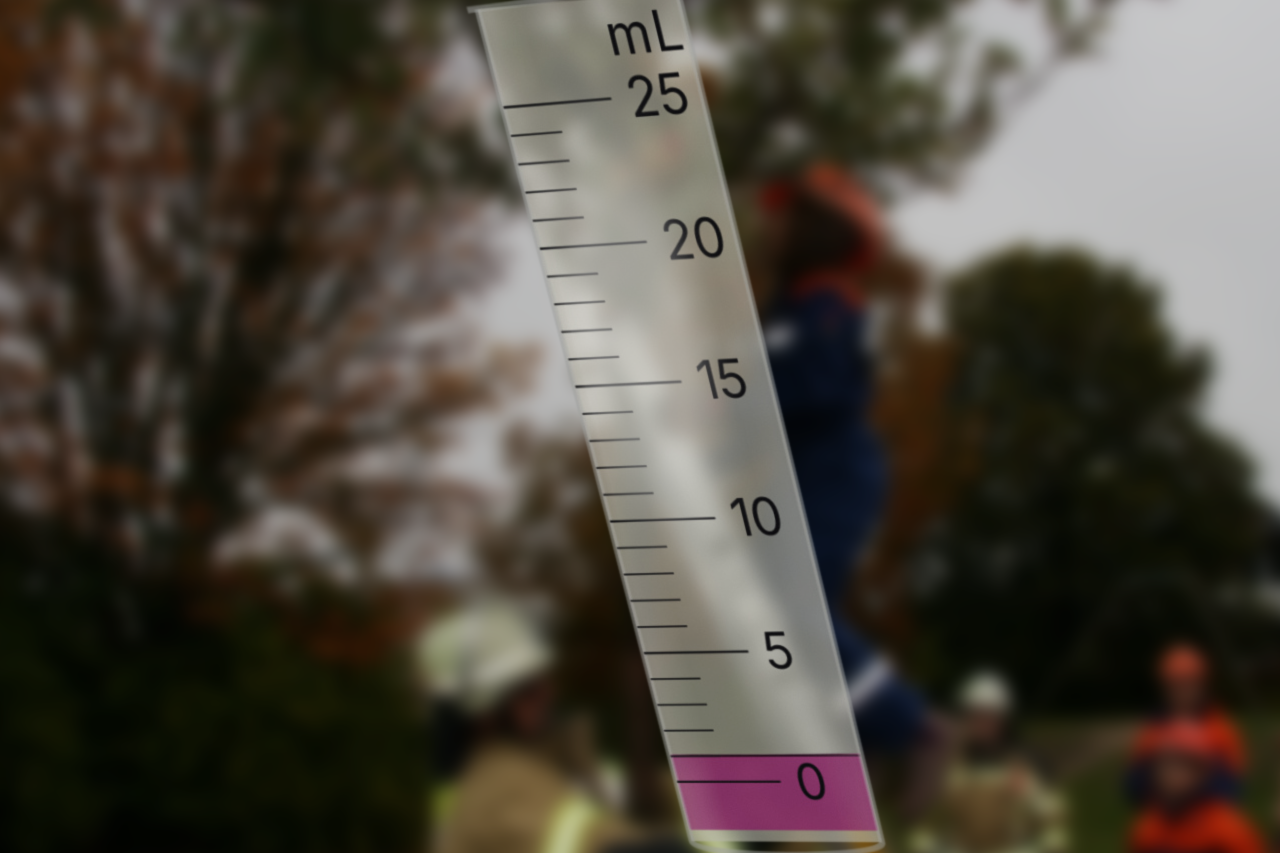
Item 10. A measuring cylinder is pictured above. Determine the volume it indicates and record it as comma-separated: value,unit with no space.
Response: 1,mL
